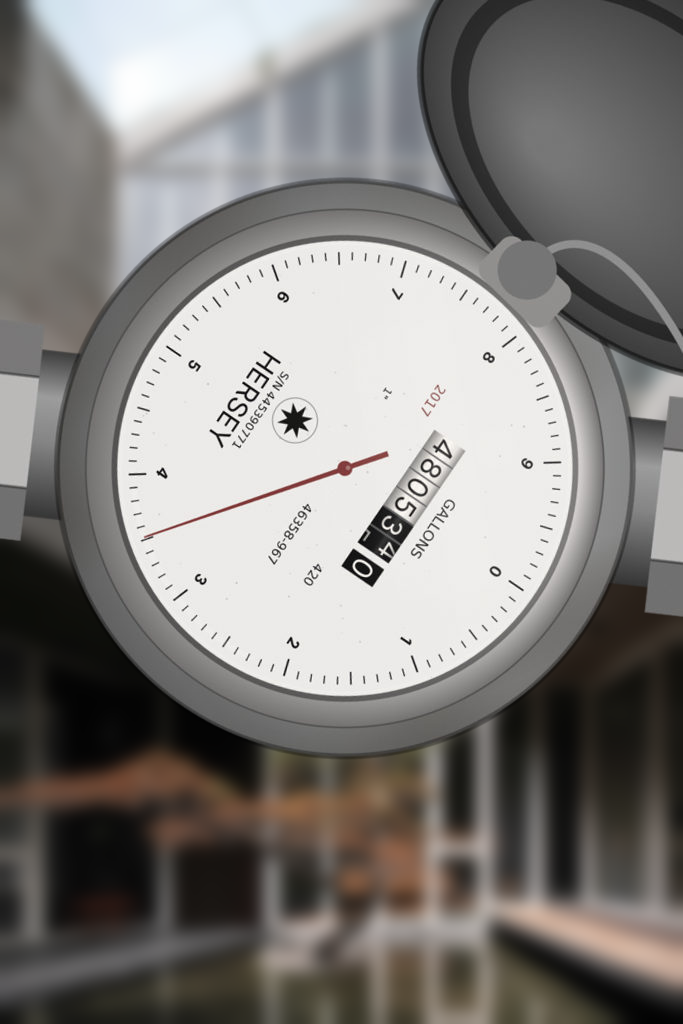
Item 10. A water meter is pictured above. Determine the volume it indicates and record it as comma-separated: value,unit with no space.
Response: 4805343.5,gal
